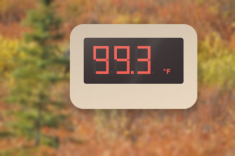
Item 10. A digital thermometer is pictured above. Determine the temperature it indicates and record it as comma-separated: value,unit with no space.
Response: 99.3,°F
